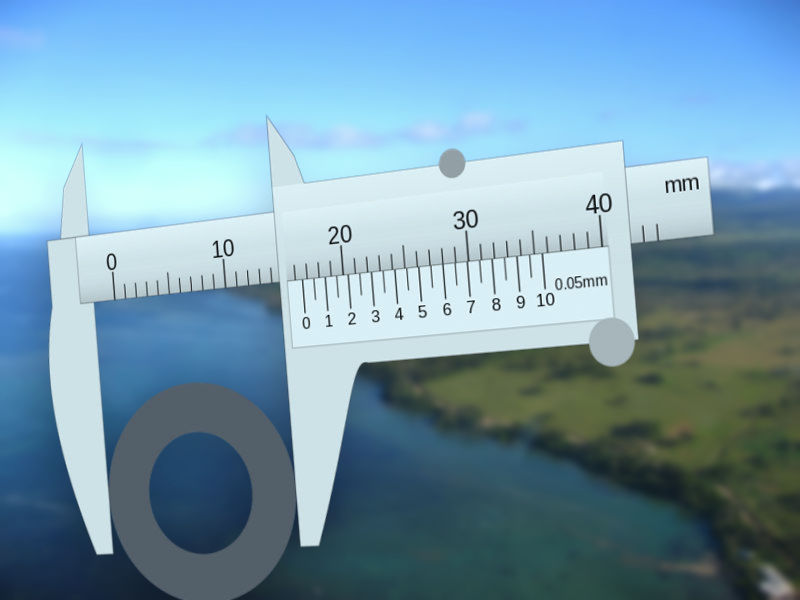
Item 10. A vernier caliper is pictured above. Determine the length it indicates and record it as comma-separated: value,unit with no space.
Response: 16.6,mm
